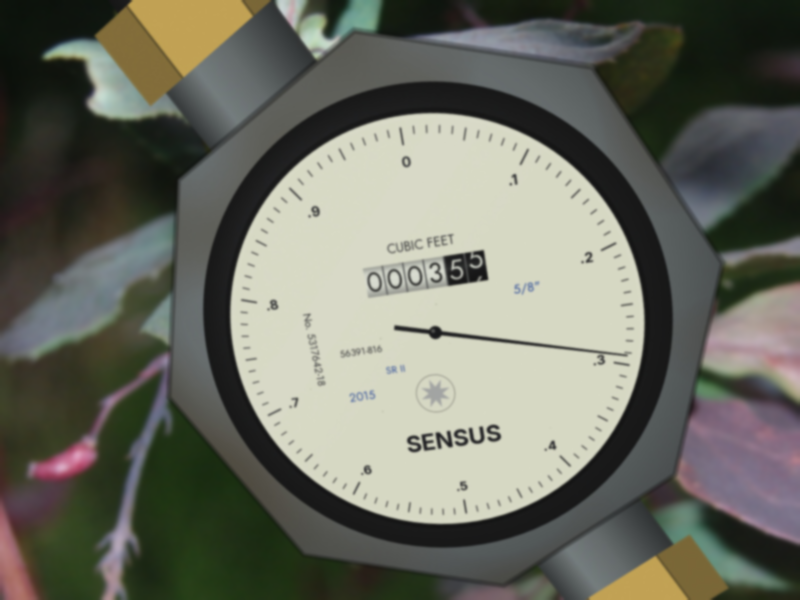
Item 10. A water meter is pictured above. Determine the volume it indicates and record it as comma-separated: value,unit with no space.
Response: 355.29,ft³
